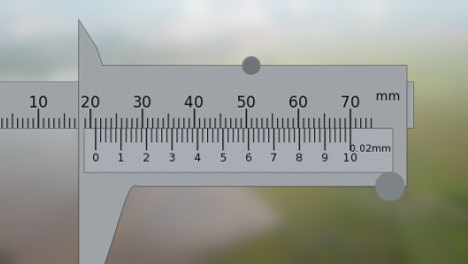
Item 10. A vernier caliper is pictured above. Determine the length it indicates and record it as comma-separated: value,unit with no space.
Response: 21.0,mm
